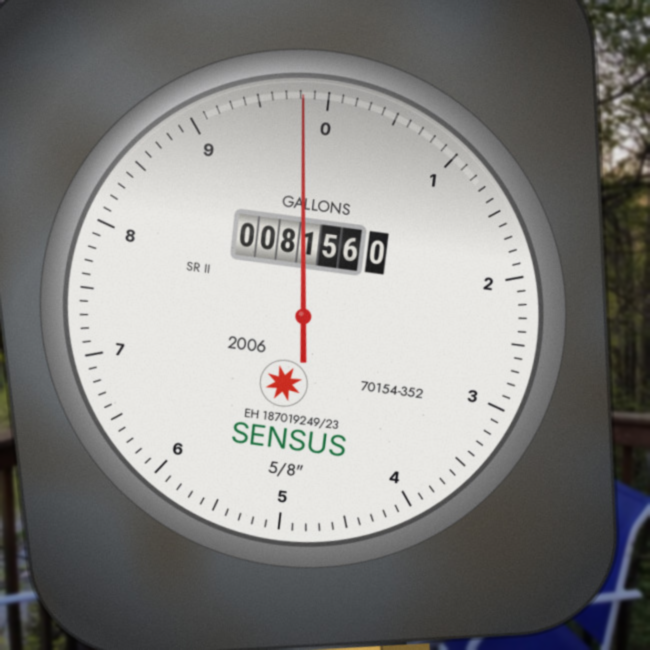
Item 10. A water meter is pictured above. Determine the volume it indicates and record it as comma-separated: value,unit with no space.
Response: 81559.8,gal
